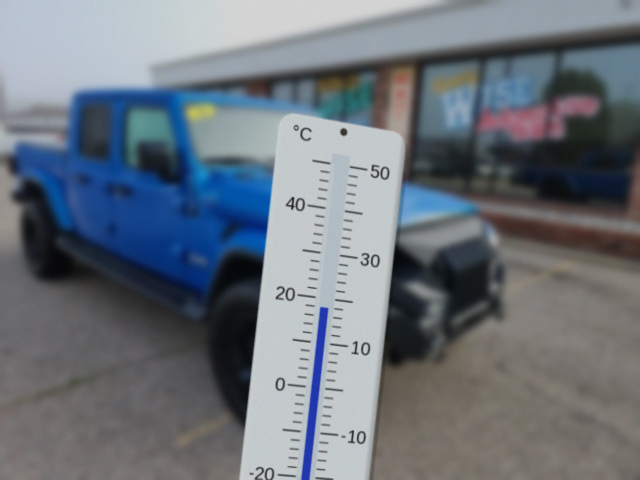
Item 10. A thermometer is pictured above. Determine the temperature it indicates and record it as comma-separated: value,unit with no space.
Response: 18,°C
